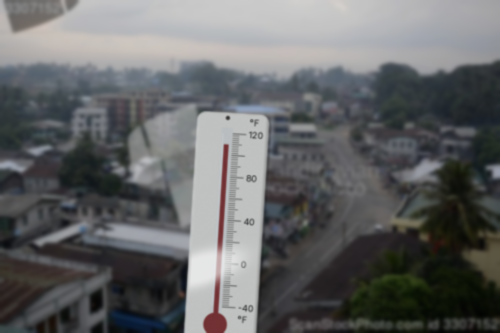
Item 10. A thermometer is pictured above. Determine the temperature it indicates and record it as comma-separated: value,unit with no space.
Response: 110,°F
